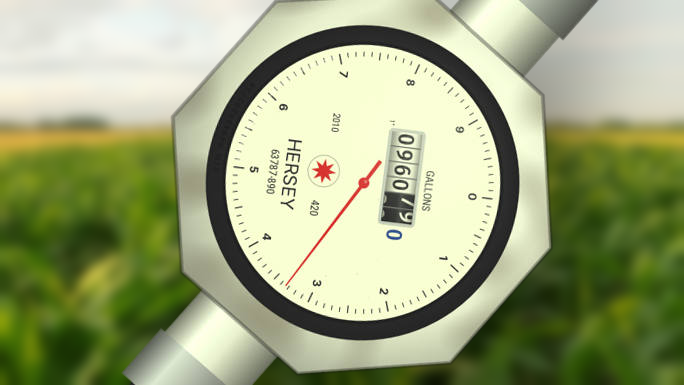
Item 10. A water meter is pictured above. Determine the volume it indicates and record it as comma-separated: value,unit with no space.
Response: 960793.3,gal
